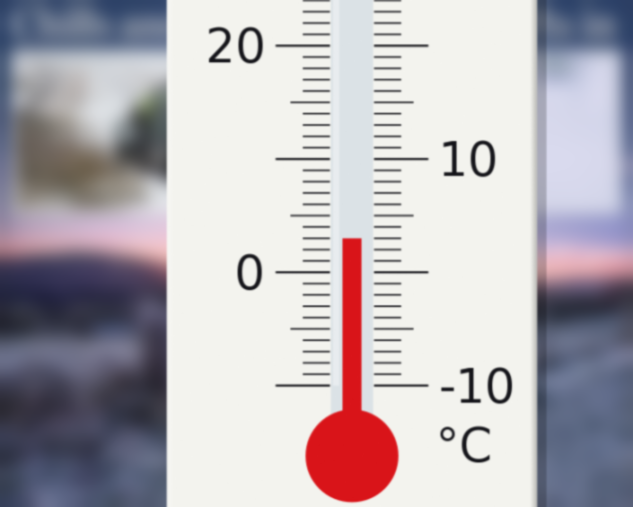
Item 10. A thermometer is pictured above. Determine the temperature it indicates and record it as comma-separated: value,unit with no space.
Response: 3,°C
